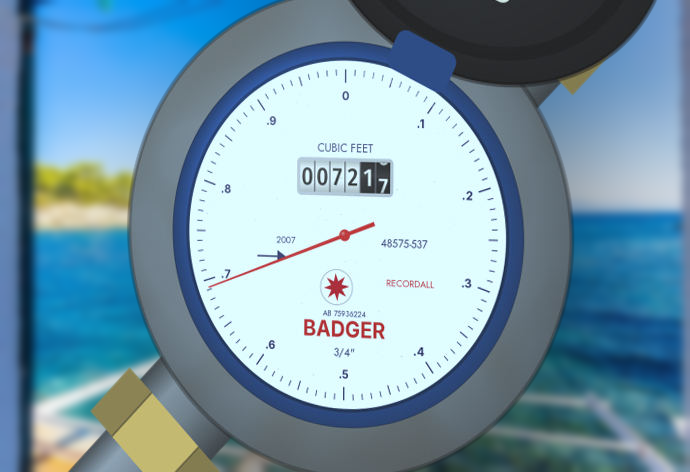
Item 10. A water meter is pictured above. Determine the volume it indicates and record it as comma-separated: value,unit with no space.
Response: 7216.69,ft³
